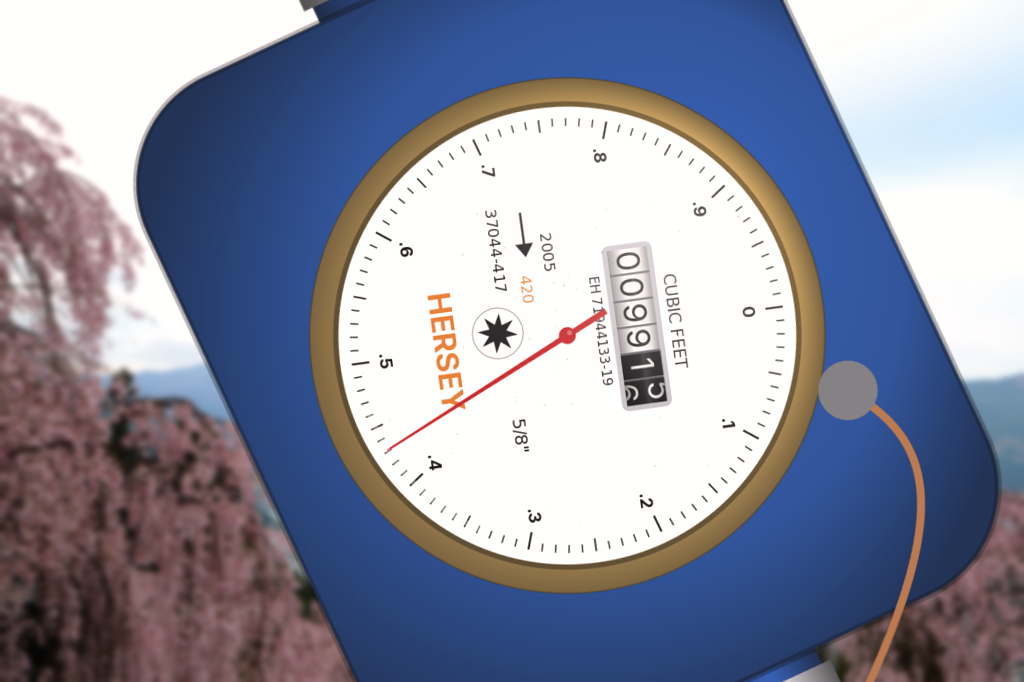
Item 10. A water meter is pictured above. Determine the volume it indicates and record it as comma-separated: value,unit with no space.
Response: 9915.43,ft³
